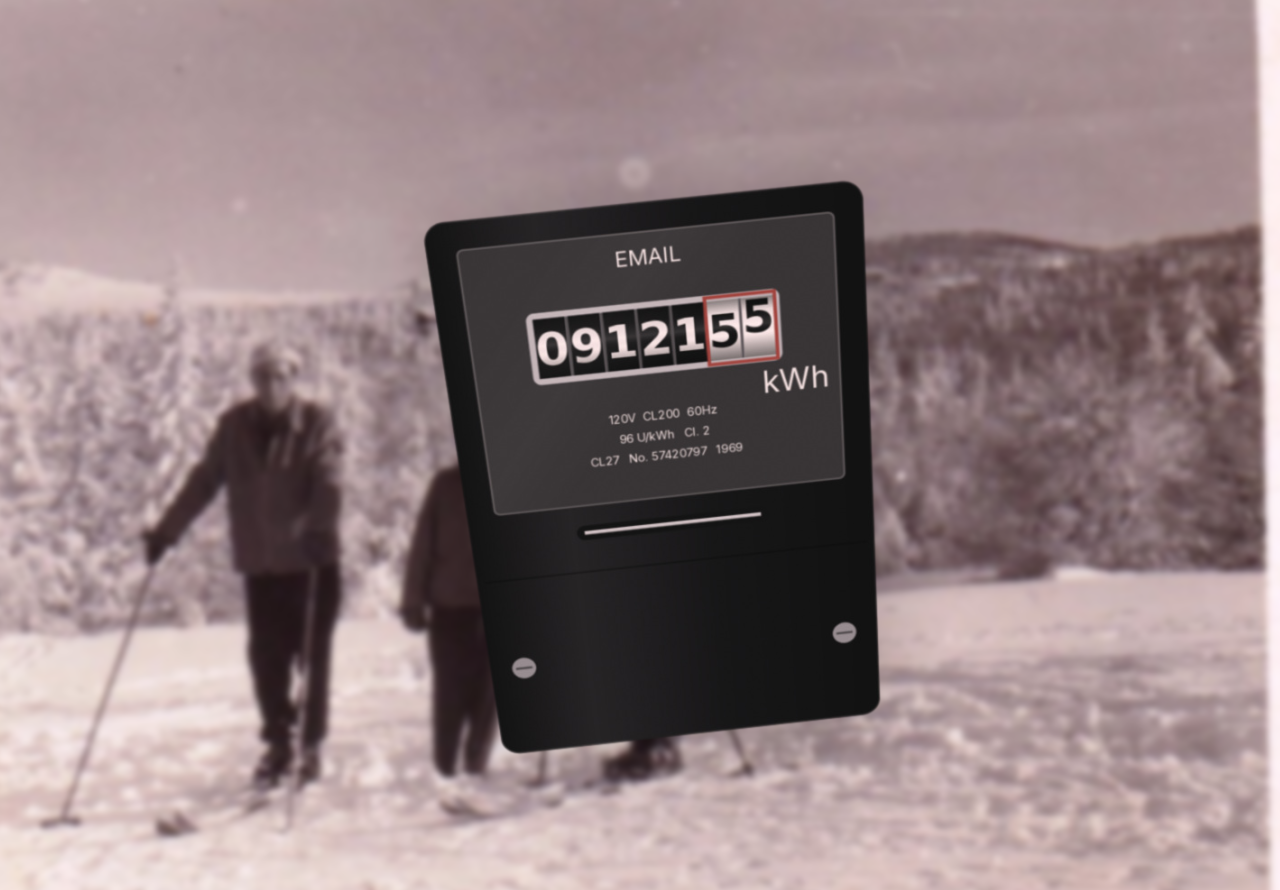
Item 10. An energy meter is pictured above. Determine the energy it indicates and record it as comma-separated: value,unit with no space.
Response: 9121.55,kWh
